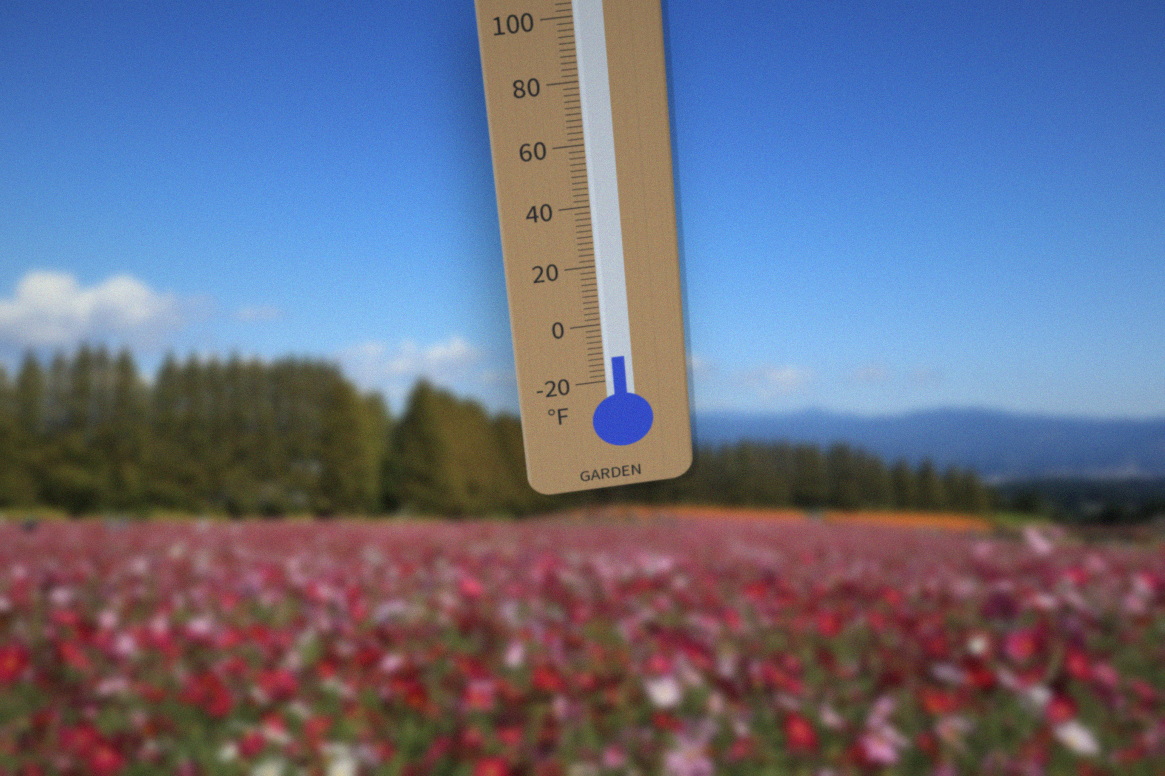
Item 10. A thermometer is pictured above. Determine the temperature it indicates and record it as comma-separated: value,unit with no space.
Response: -12,°F
